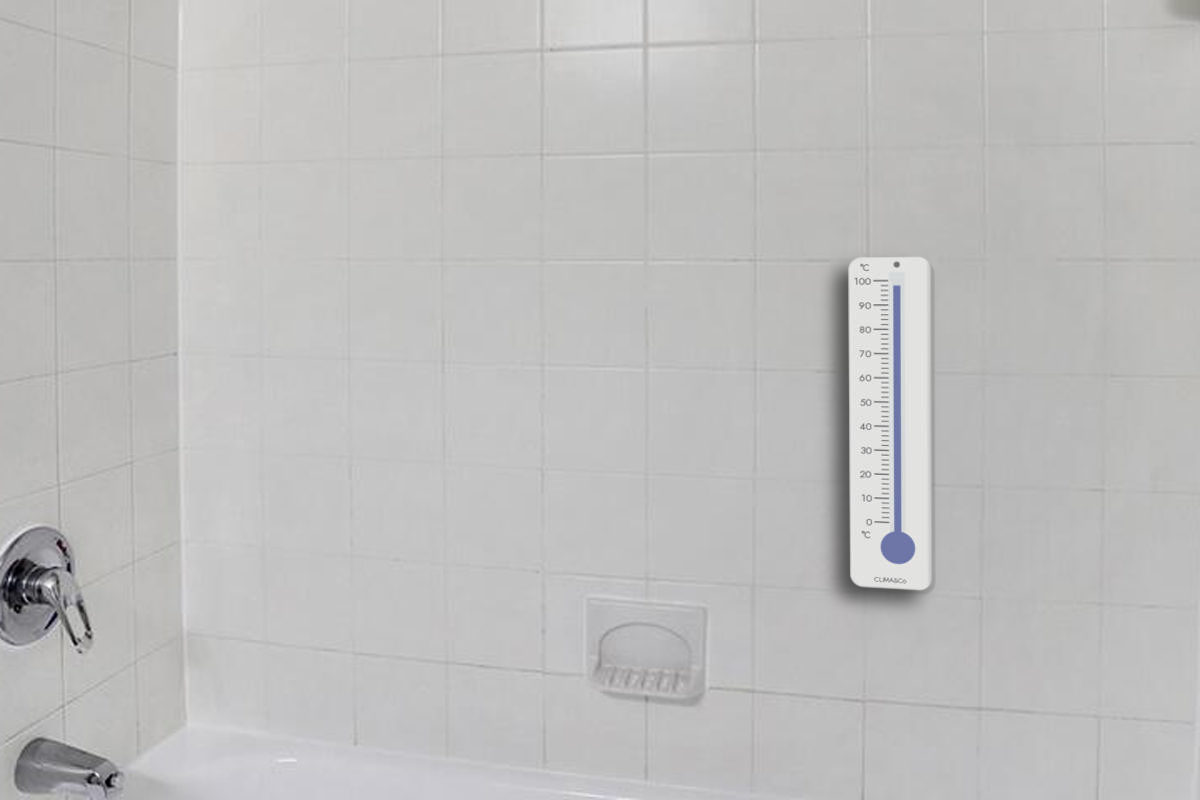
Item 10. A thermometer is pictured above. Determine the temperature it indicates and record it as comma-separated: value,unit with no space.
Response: 98,°C
